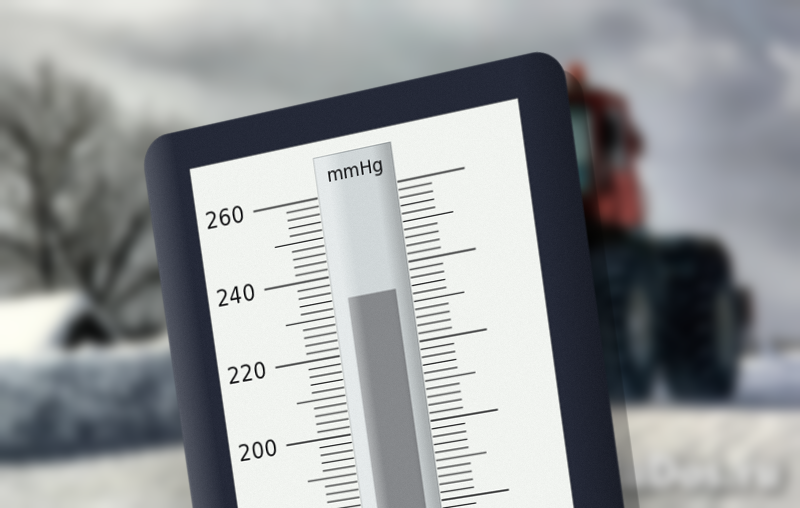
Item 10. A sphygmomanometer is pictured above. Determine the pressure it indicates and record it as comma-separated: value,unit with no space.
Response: 234,mmHg
